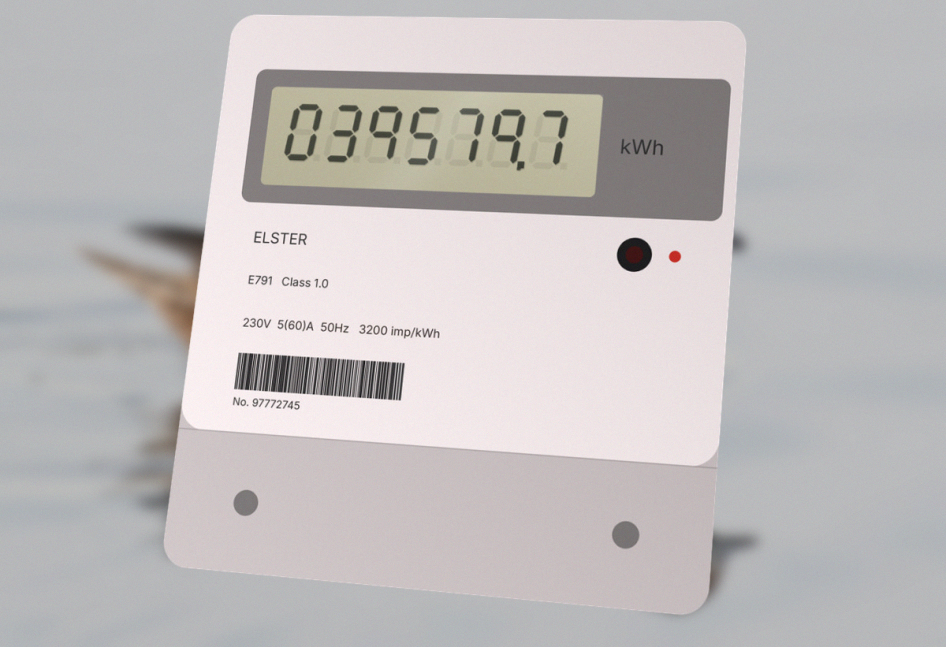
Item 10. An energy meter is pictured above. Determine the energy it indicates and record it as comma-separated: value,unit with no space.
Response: 39579.7,kWh
